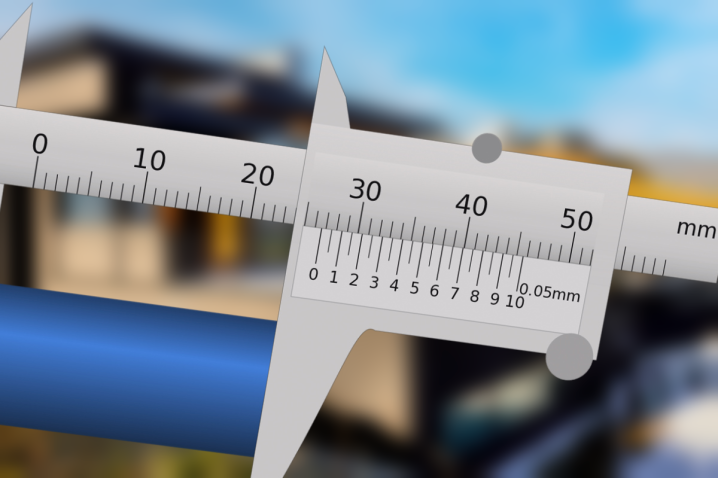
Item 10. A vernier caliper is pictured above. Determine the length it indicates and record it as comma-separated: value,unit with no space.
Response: 26.6,mm
